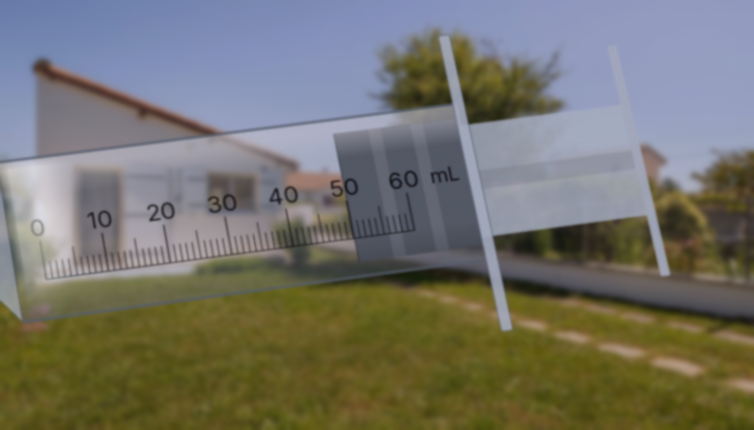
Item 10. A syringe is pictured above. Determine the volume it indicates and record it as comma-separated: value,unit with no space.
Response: 50,mL
